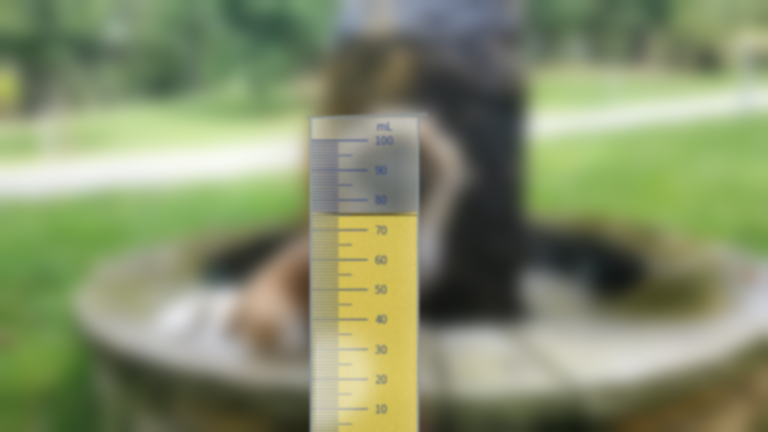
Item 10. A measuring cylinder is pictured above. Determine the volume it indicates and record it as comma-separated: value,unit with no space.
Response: 75,mL
